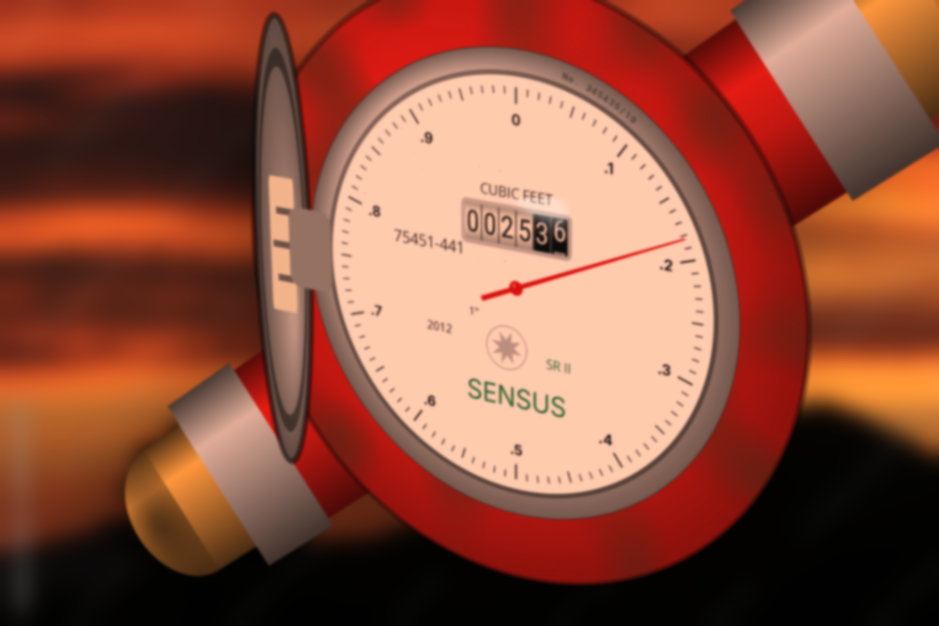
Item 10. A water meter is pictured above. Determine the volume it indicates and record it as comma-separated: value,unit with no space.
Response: 2536.18,ft³
